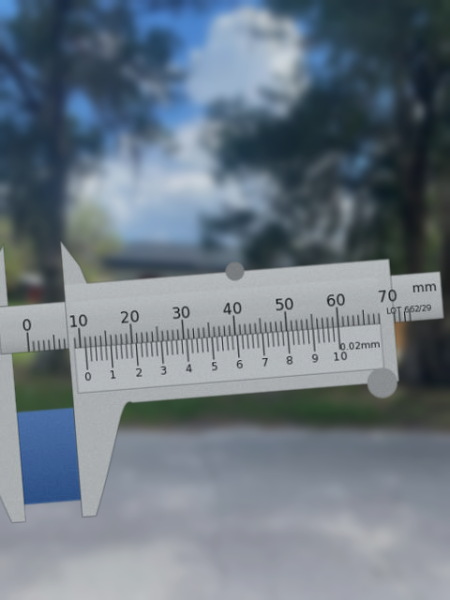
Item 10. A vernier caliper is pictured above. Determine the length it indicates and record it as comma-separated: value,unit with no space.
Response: 11.0,mm
